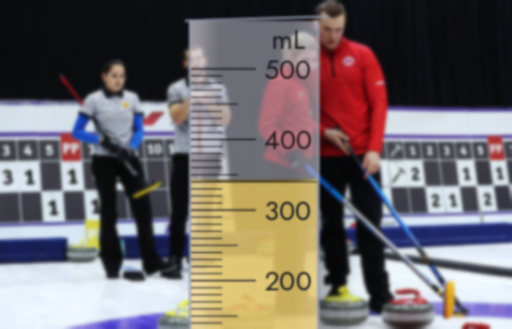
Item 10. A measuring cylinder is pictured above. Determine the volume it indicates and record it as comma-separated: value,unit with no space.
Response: 340,mL
